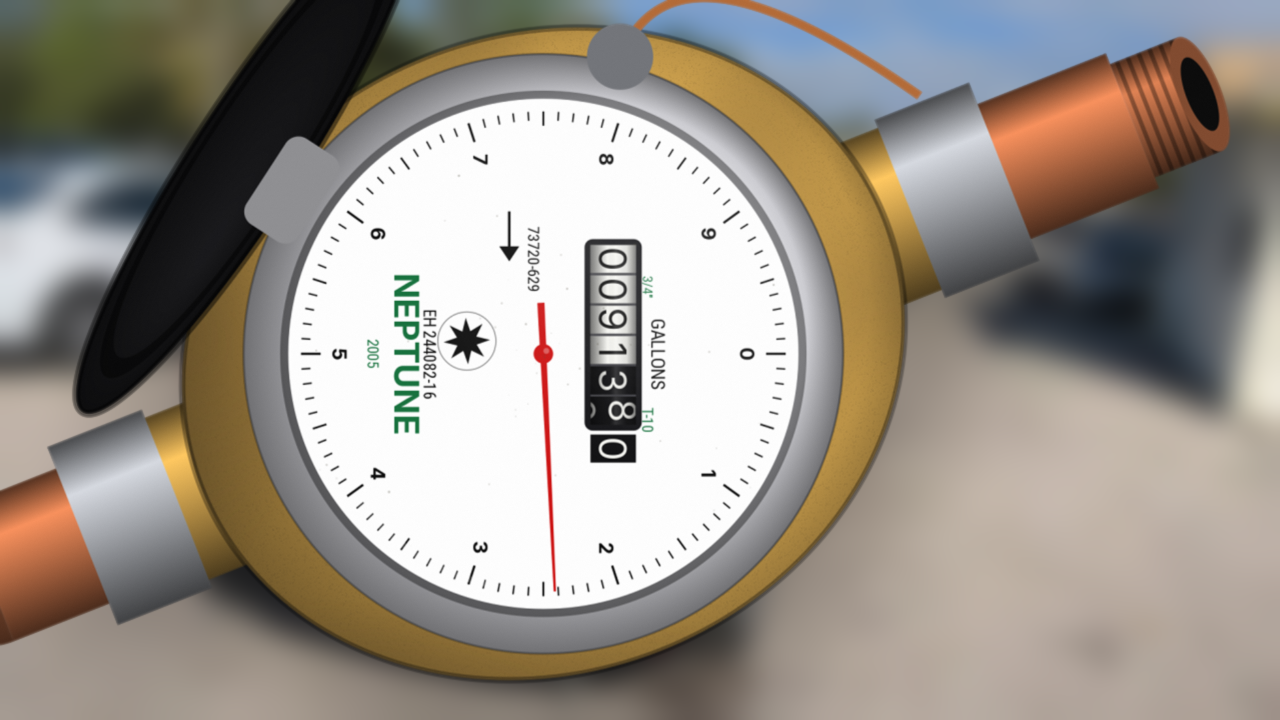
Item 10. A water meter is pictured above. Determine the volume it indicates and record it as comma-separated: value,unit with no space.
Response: 91382.4,gal
